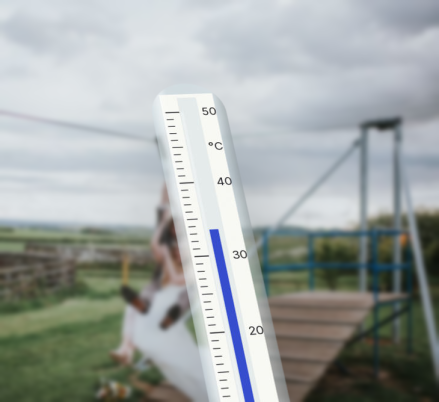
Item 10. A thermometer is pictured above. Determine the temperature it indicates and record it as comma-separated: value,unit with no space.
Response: 33.5,°C
